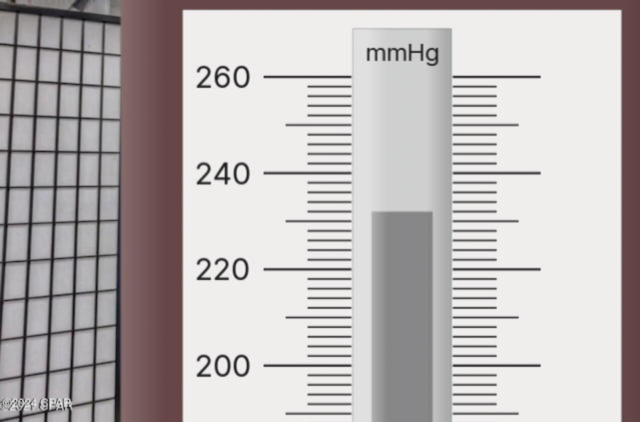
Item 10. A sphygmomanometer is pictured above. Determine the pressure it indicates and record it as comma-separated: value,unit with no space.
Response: 232,mmHg
